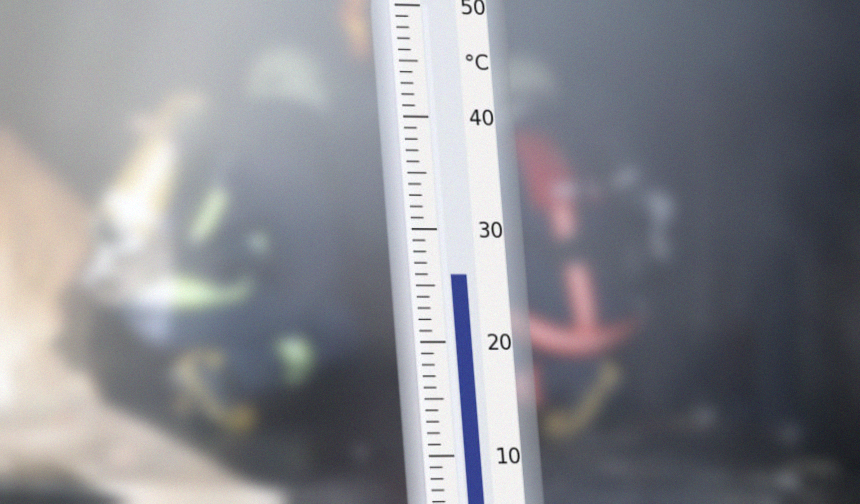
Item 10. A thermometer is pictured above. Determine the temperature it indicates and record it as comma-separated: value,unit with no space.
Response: 26,°C
